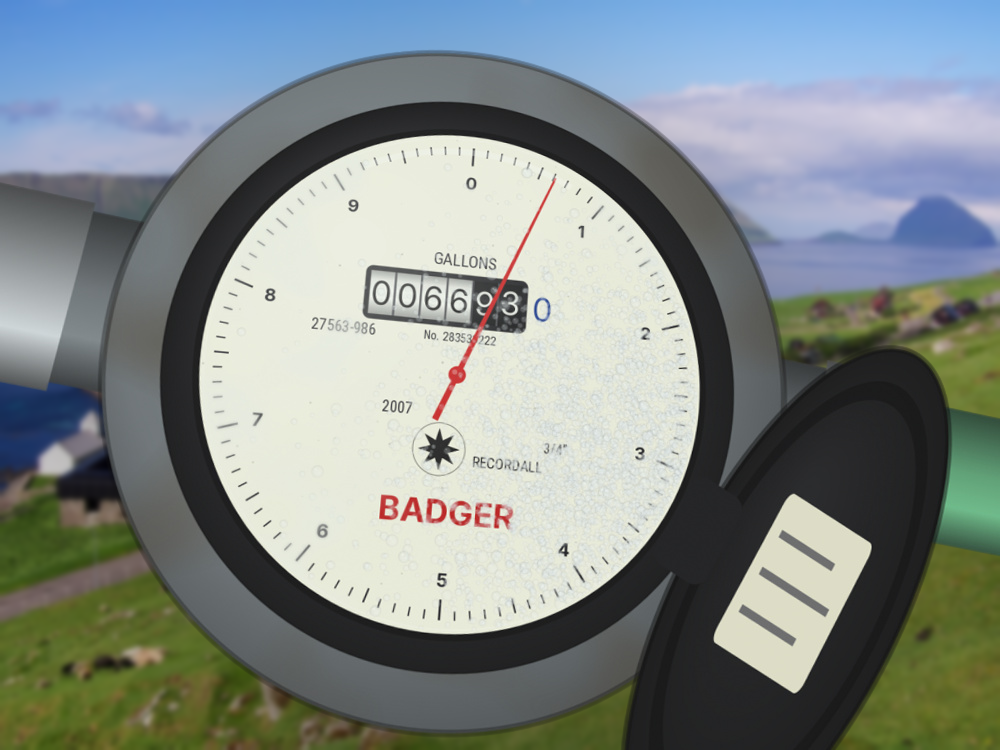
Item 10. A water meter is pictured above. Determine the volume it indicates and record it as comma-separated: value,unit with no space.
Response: 66930.6,gal
